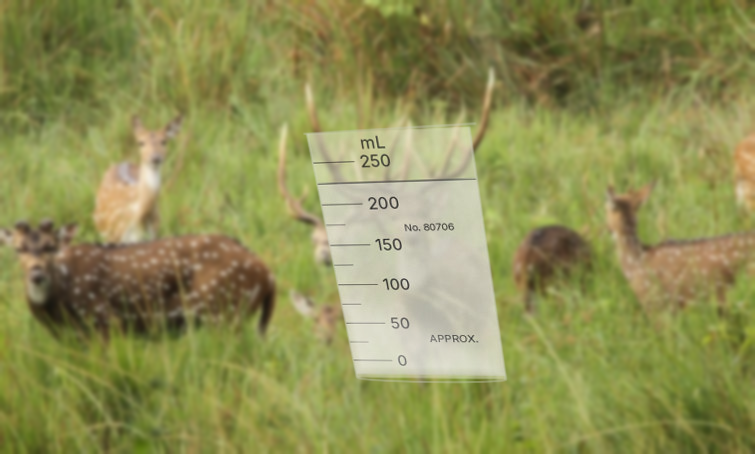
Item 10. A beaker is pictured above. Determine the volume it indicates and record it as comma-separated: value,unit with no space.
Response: 225,mL
